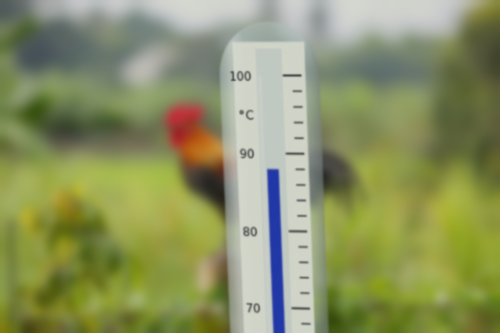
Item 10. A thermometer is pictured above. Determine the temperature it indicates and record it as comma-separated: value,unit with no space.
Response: 88,°C
